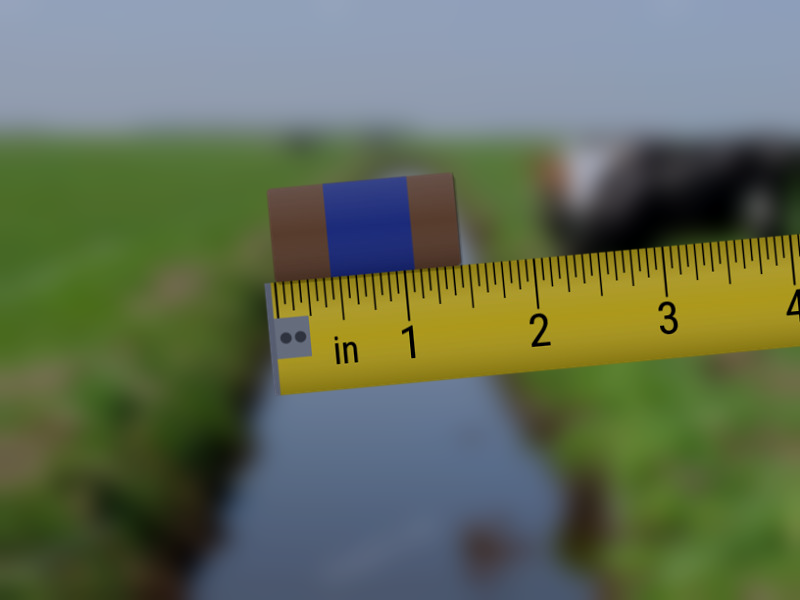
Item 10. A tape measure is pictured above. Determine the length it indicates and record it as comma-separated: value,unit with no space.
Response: 1.4375,in
